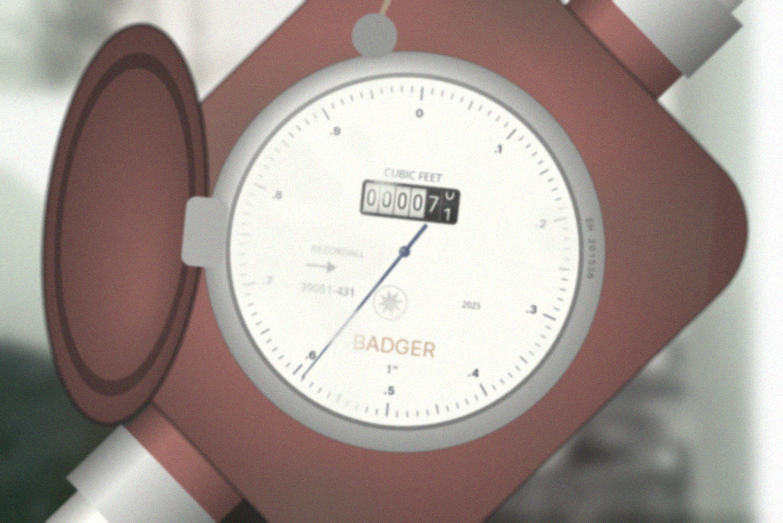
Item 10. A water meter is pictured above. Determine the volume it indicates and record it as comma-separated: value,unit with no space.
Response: 70.59,ft³
